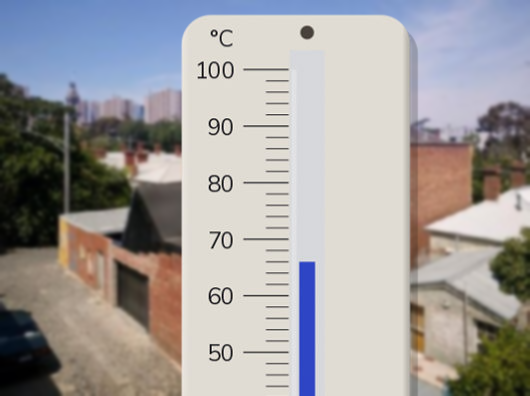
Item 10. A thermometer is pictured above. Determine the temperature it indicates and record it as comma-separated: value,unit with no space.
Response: 66,°C
